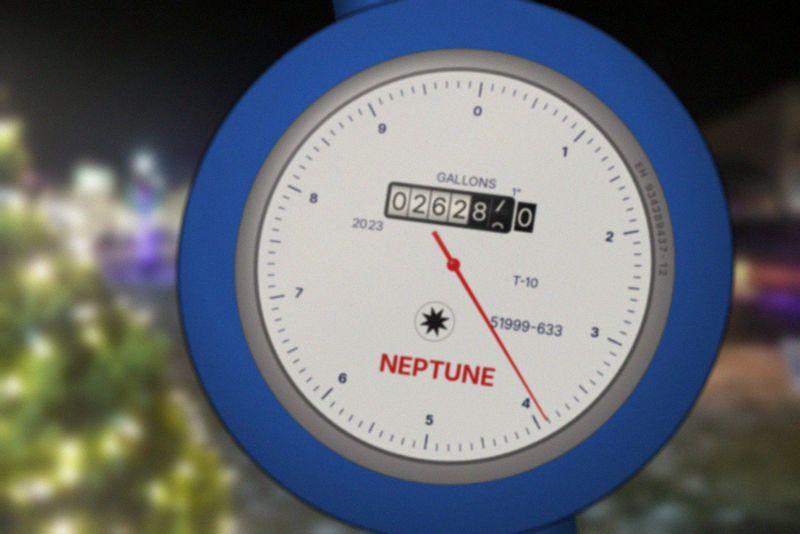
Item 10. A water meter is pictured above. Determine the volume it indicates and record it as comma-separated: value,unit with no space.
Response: 262873.9,gal
